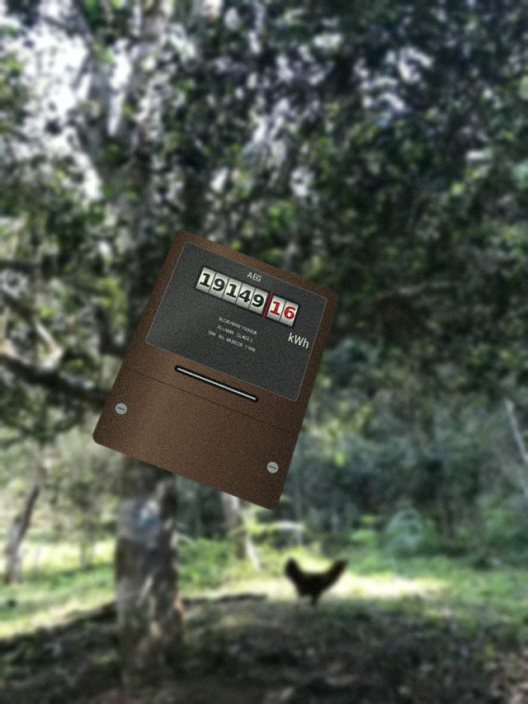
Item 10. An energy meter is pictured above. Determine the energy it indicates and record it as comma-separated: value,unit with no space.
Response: 19149.16,kWh
